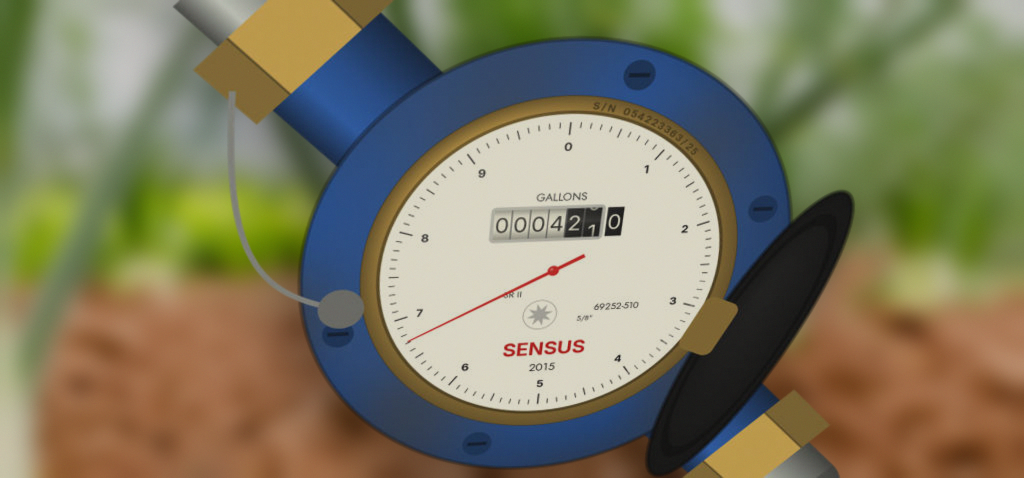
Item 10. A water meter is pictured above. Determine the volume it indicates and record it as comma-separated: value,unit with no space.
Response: 4206.7,gal
